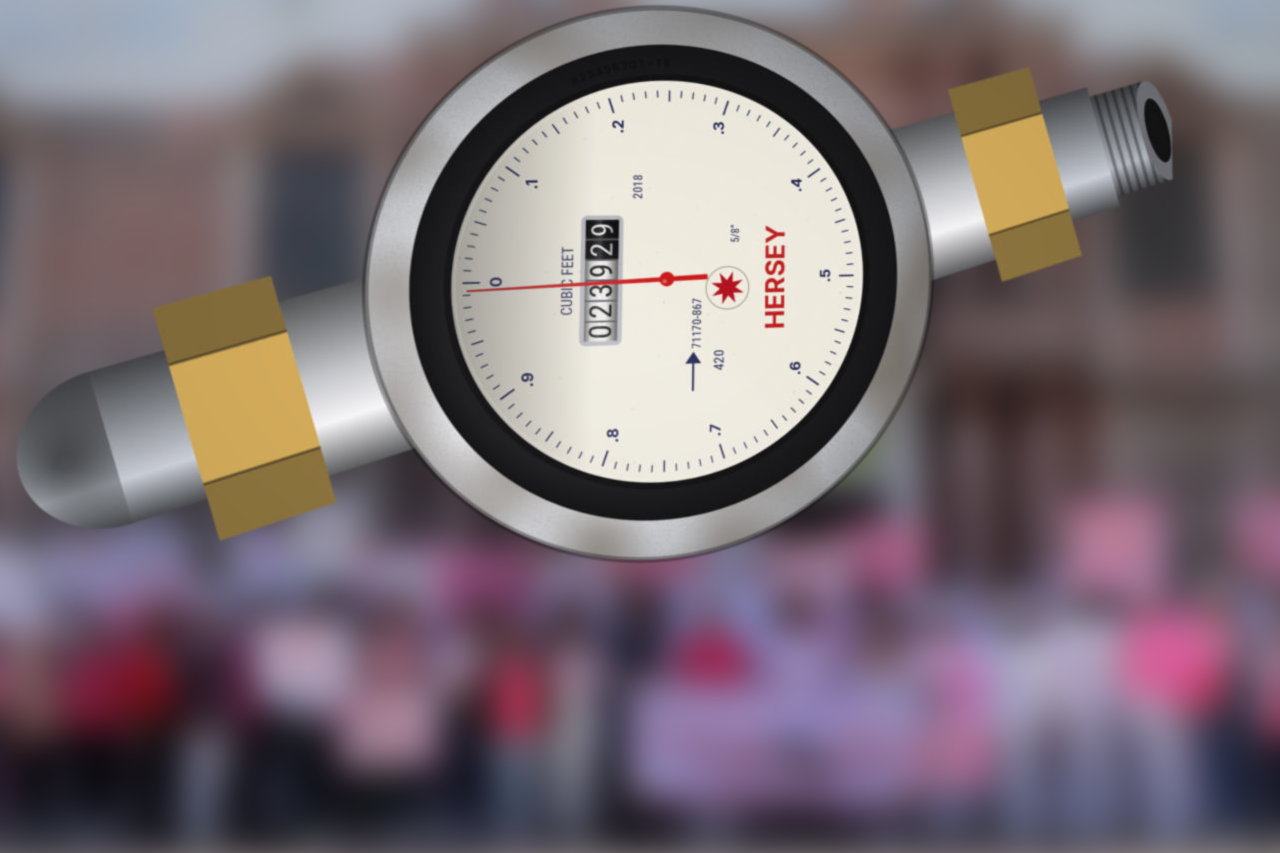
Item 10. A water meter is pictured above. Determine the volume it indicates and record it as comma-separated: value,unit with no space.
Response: 23928.99,ft³
